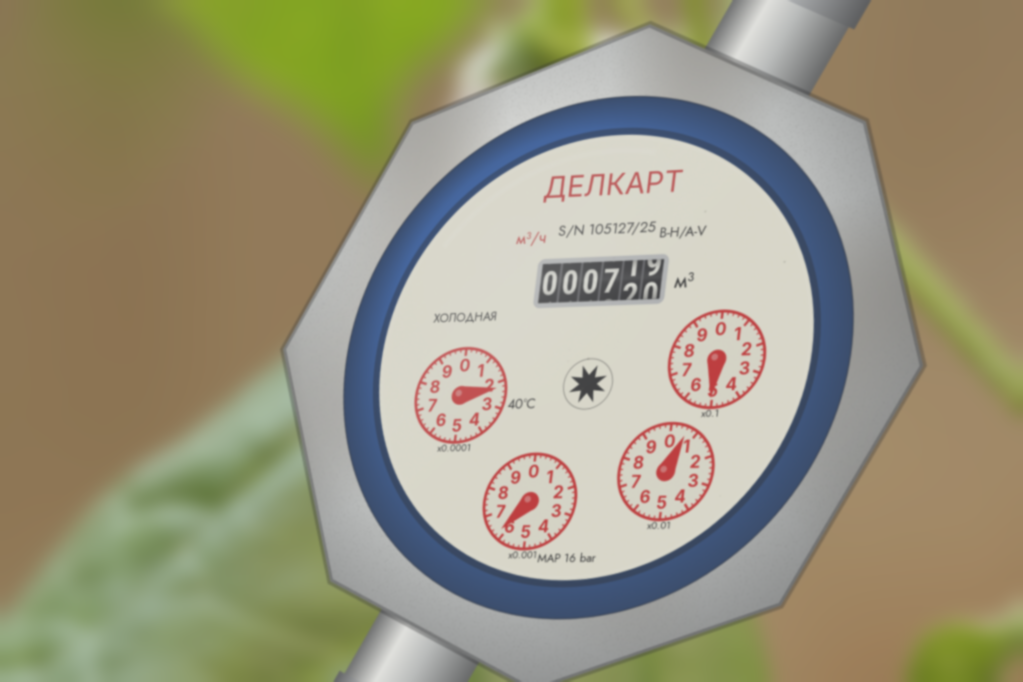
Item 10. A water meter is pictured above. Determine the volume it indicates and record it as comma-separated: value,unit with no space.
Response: 719.5062,m³
